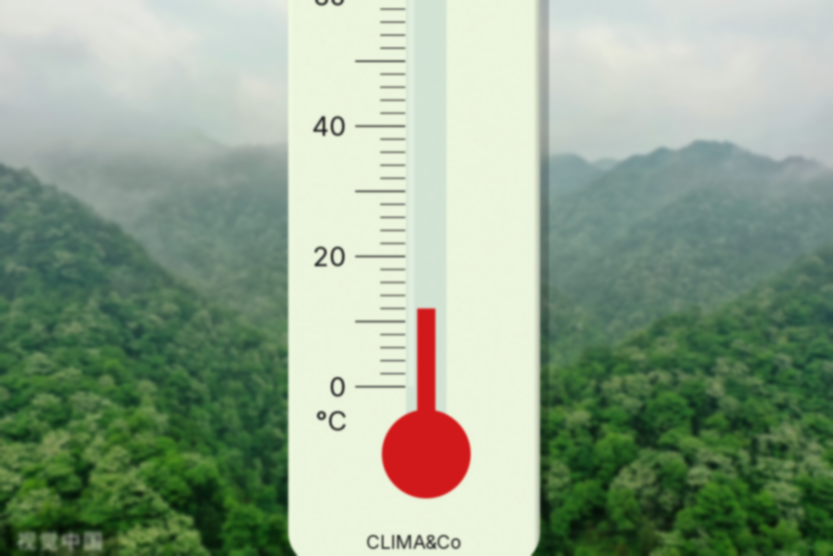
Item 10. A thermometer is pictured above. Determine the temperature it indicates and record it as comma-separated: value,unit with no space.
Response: 12,°C
